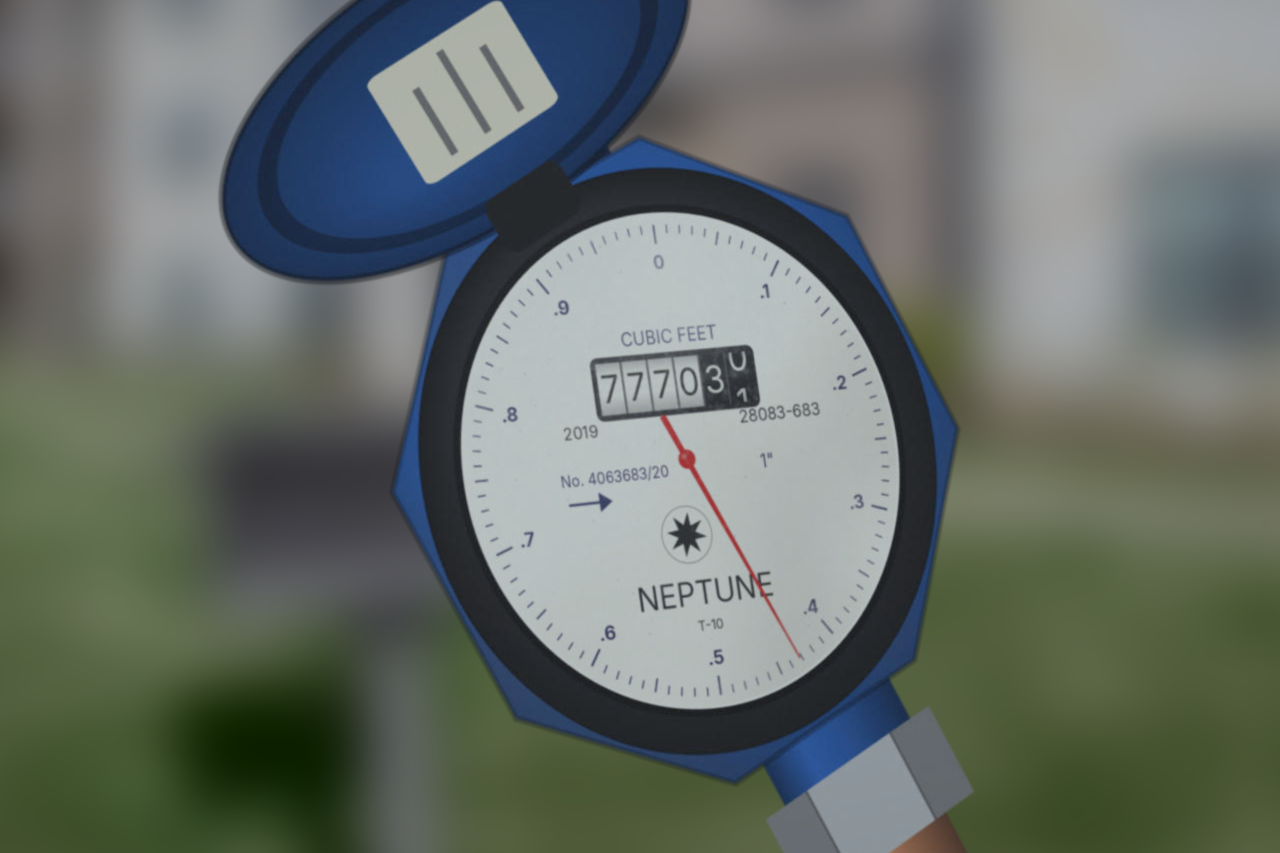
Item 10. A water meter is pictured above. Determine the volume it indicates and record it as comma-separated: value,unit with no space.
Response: 777030.43,ft³
